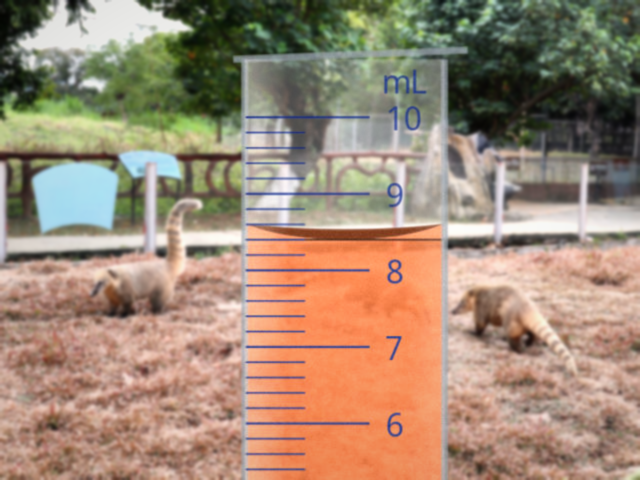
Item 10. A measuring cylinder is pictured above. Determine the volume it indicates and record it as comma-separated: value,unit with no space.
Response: 8.4,mL
